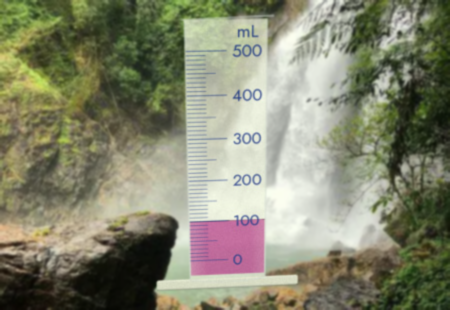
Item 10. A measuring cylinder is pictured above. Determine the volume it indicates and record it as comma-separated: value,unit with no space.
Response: 100,mL
